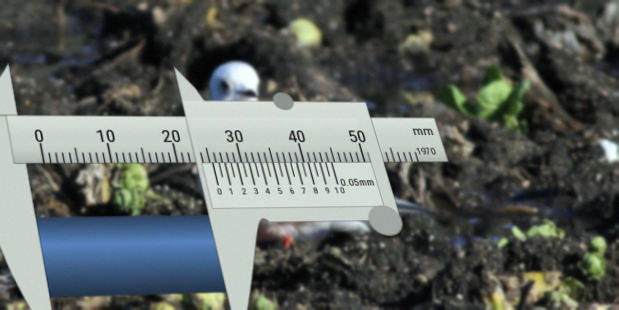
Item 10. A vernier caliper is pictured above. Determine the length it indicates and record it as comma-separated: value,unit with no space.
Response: 25.5,mm
